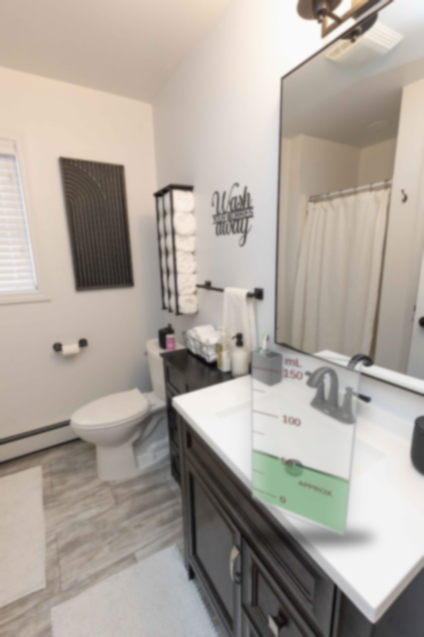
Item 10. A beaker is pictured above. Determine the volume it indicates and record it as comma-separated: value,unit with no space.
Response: 50,mL
